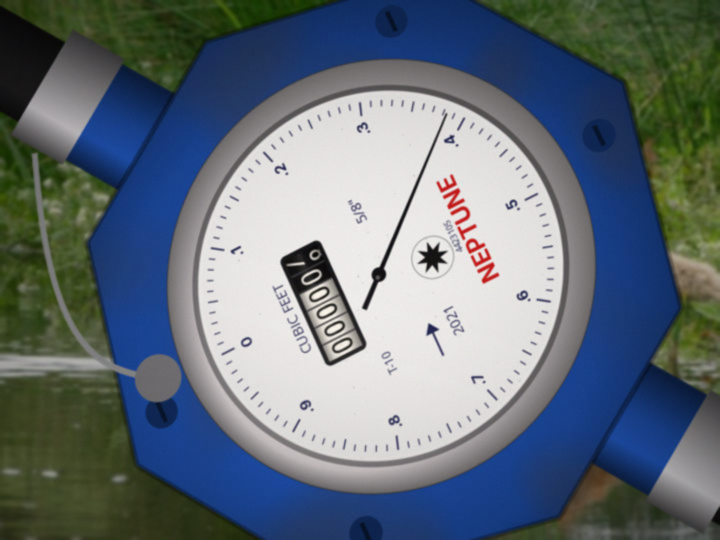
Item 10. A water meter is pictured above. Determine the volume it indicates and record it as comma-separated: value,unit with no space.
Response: 7.38,ft³
